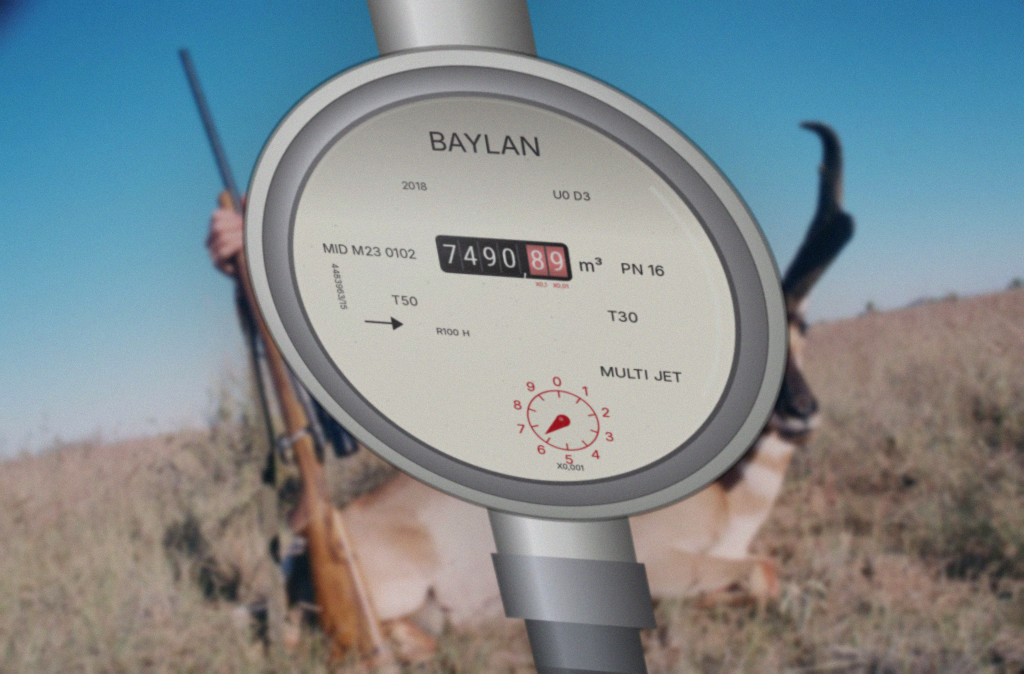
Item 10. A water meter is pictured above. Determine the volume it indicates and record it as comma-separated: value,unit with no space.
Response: 7490.896,m³
